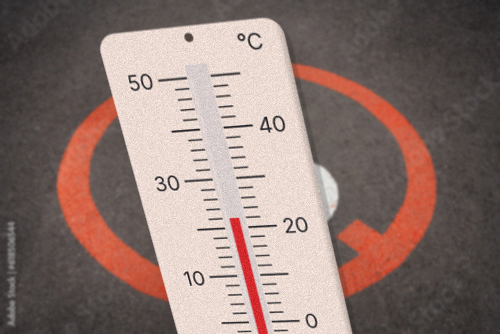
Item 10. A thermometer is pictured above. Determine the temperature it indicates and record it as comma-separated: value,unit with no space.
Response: 22,°C
